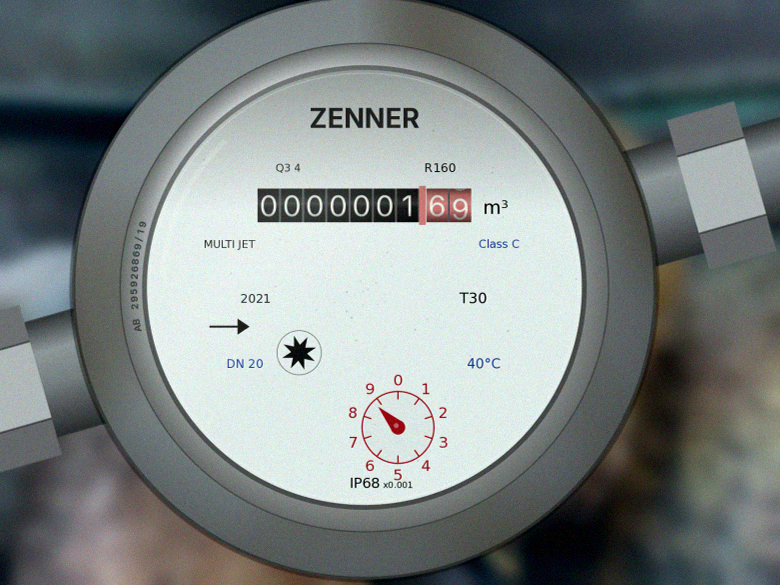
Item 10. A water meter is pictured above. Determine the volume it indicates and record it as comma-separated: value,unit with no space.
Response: 1.688,m³
